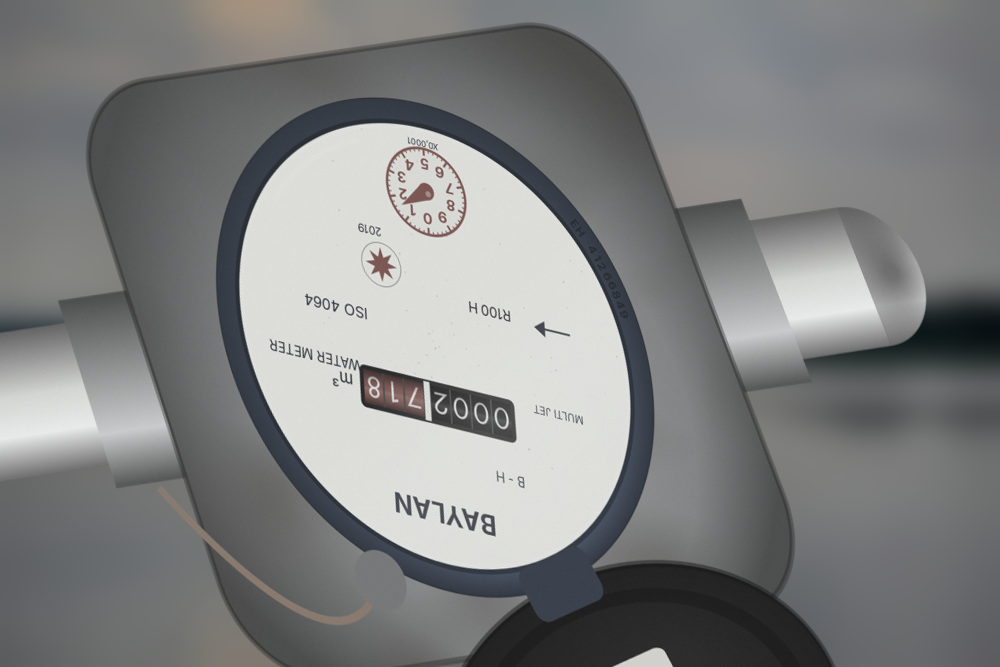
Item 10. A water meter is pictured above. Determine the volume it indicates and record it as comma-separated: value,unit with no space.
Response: 2.7181,m³
